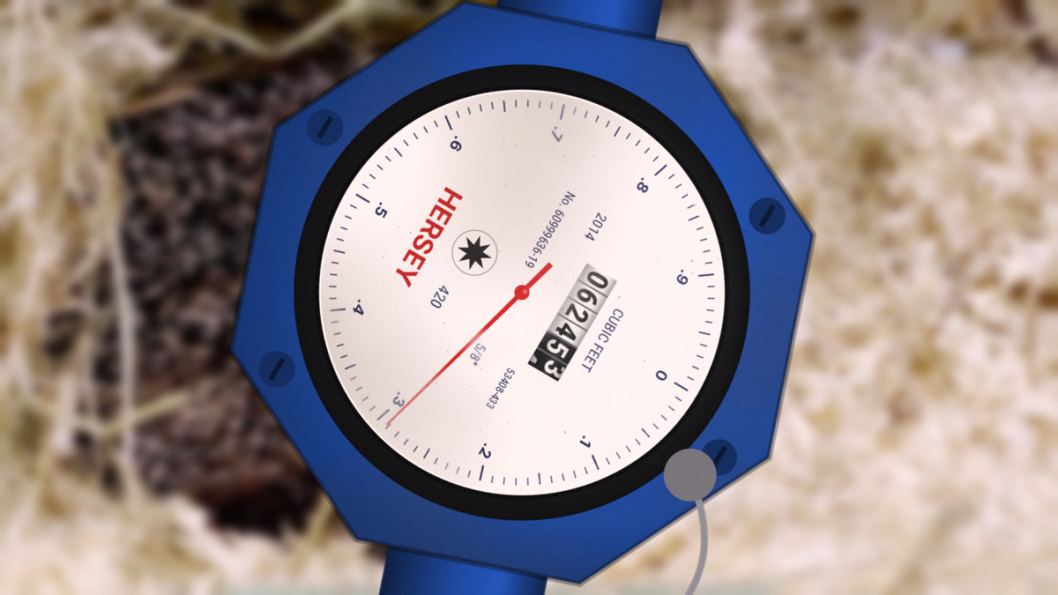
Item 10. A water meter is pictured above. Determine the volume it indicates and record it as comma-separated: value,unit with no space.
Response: 62453.29,ft³
